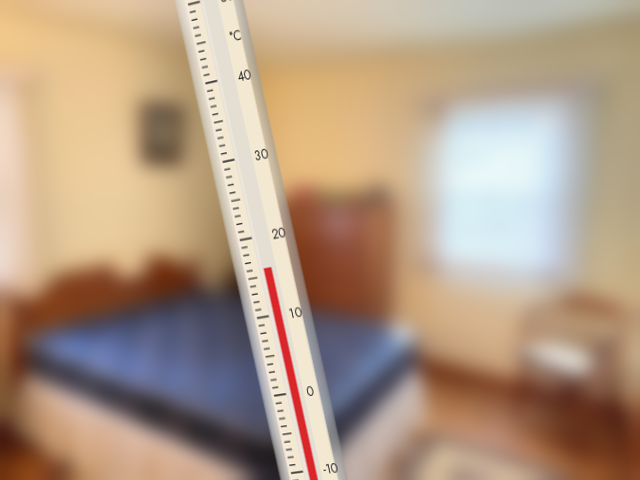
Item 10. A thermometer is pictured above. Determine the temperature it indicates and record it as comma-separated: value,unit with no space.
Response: 16,°C
